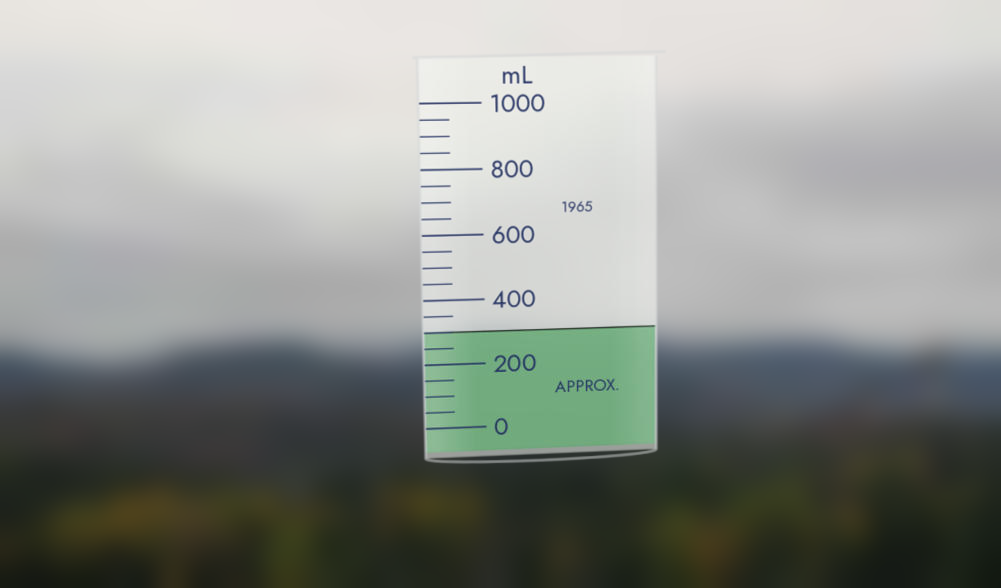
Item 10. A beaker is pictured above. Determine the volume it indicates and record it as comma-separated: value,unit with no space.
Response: 300,mL
